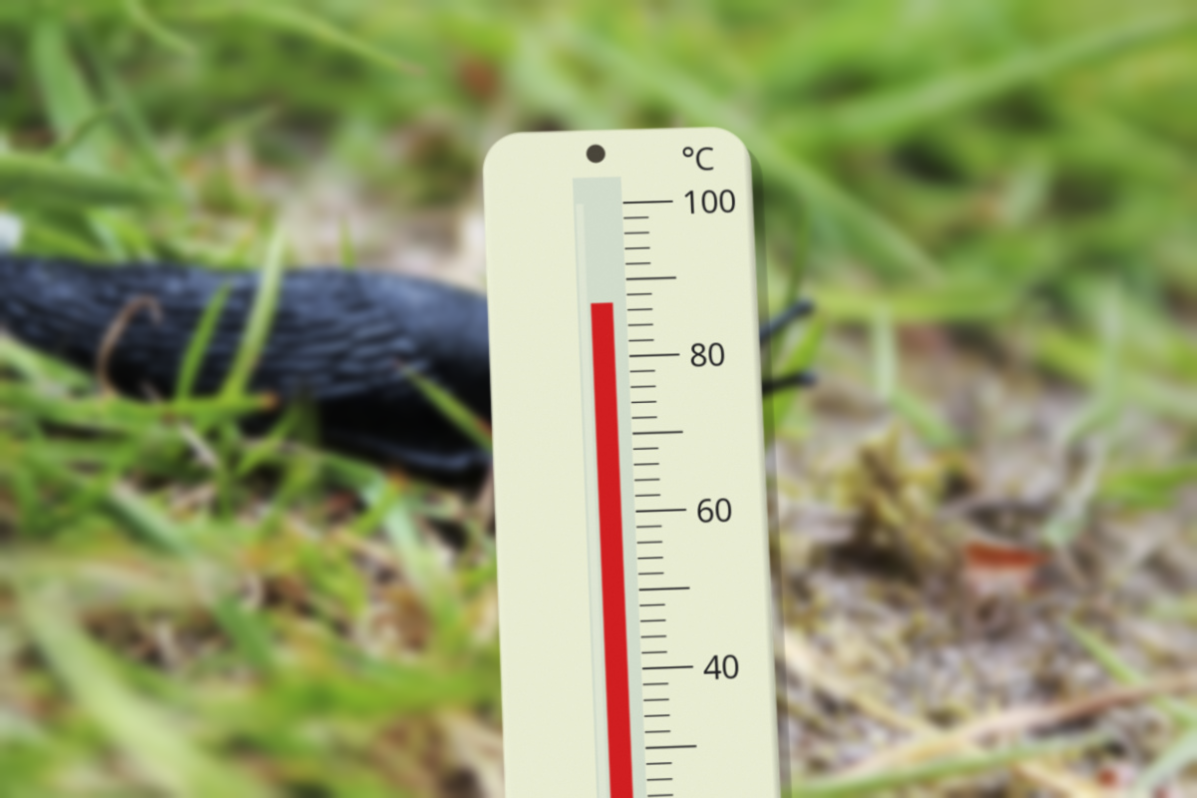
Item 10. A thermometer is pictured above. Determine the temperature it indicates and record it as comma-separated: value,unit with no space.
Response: 87,°C
